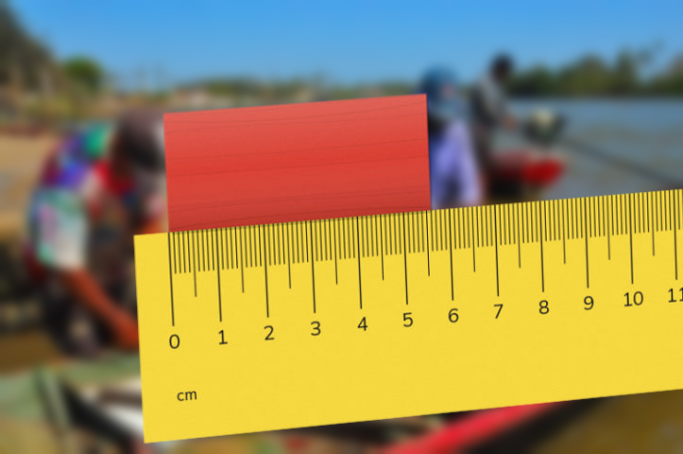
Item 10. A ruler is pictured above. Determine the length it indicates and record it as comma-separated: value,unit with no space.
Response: 5.6,cm
